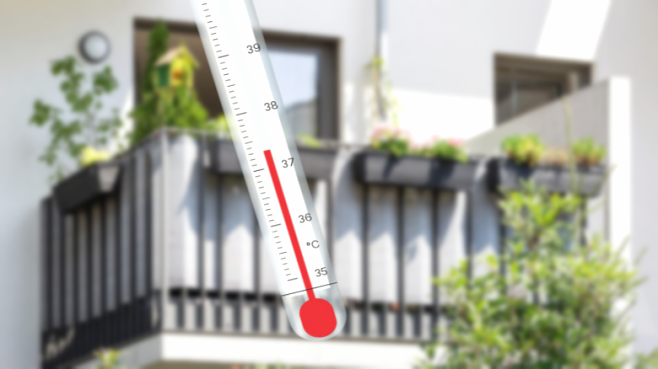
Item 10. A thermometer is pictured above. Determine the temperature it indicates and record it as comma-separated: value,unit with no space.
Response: 37.3,°C
